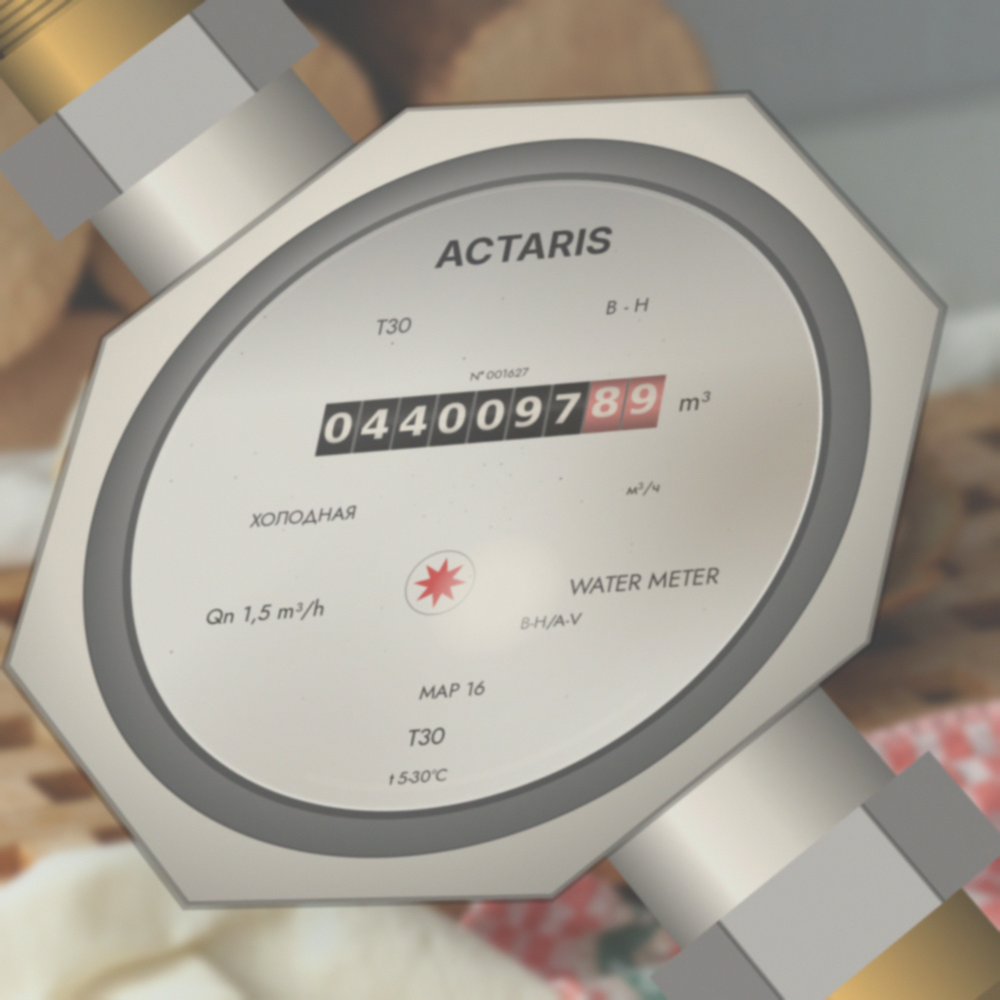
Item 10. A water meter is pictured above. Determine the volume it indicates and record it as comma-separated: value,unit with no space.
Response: 440097.89,m³
